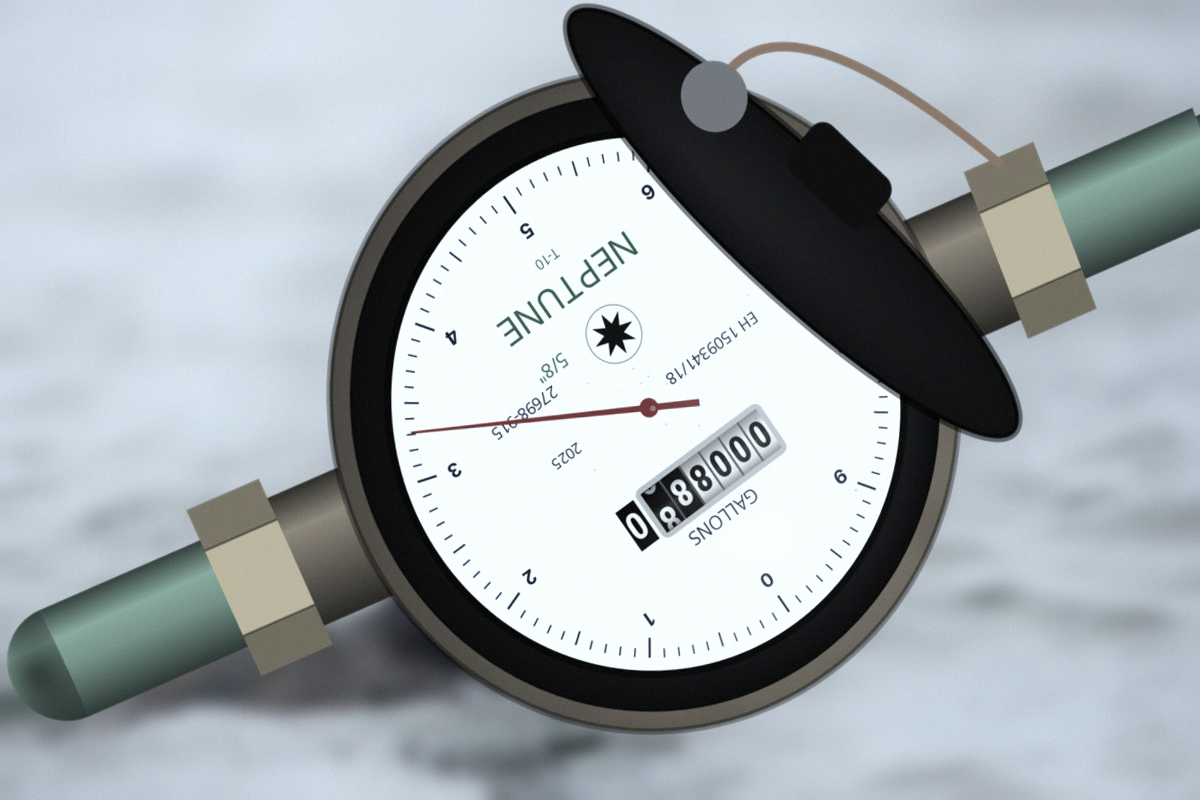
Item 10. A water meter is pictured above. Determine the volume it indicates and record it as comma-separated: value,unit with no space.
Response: 8883.3,gal
